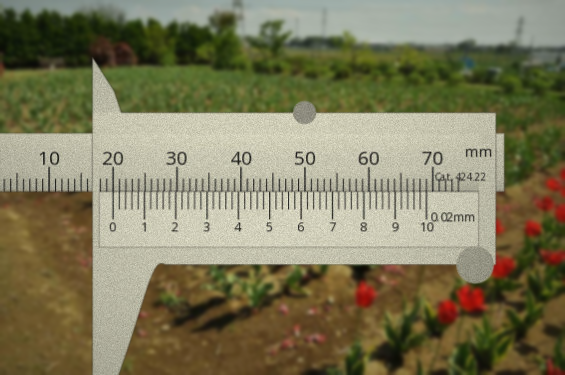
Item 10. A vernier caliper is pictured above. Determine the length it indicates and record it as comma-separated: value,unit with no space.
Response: 20.0,mm
